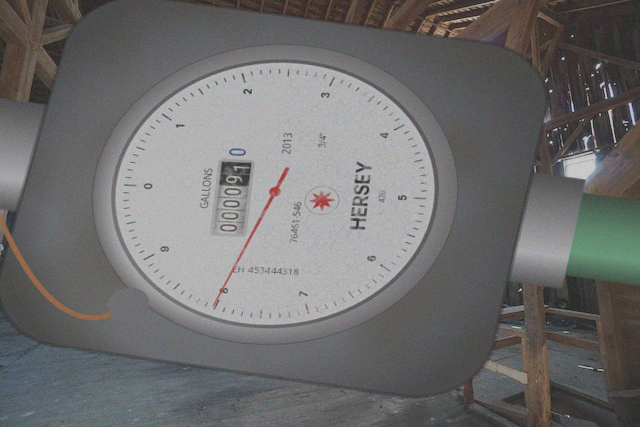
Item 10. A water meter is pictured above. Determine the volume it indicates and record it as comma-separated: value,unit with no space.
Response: 908.0,gal
